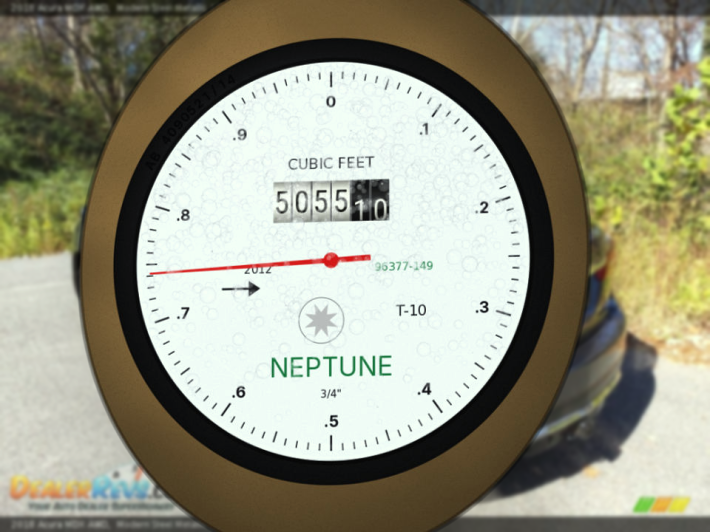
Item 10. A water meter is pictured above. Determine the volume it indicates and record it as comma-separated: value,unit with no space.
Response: 505509.74,ft³
